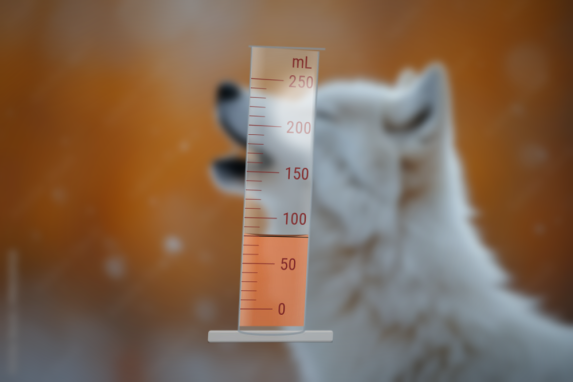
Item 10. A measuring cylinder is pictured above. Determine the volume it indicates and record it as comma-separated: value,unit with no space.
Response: 80,mL
